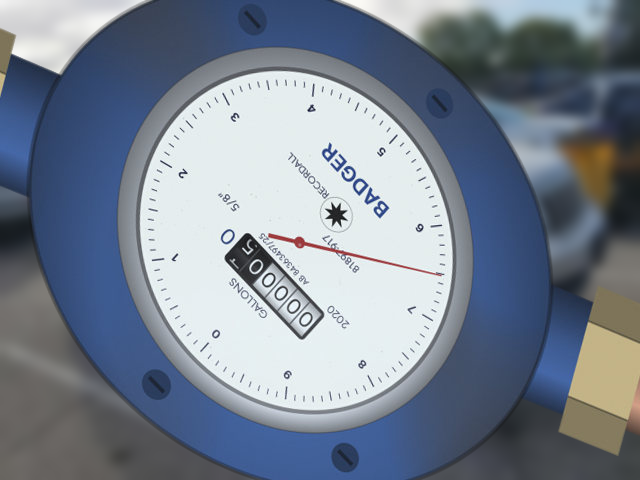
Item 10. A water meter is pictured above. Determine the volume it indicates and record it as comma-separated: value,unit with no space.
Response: 46.5,gal
